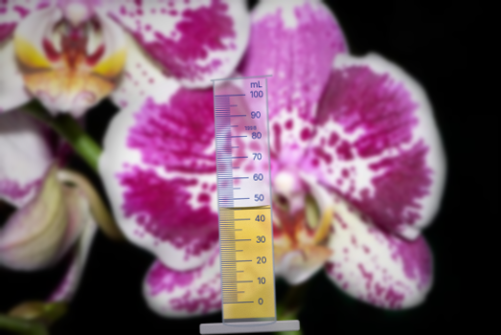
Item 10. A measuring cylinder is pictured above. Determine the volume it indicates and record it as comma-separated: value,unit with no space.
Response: 45,mL
